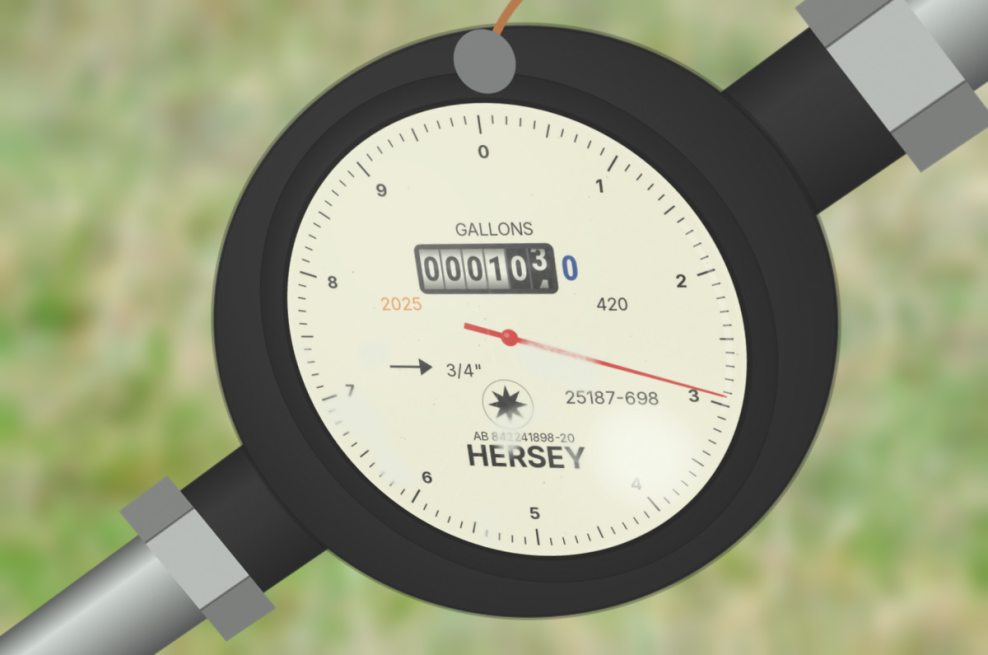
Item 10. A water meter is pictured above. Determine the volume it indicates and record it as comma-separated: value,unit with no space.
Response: 1032.9,gal
